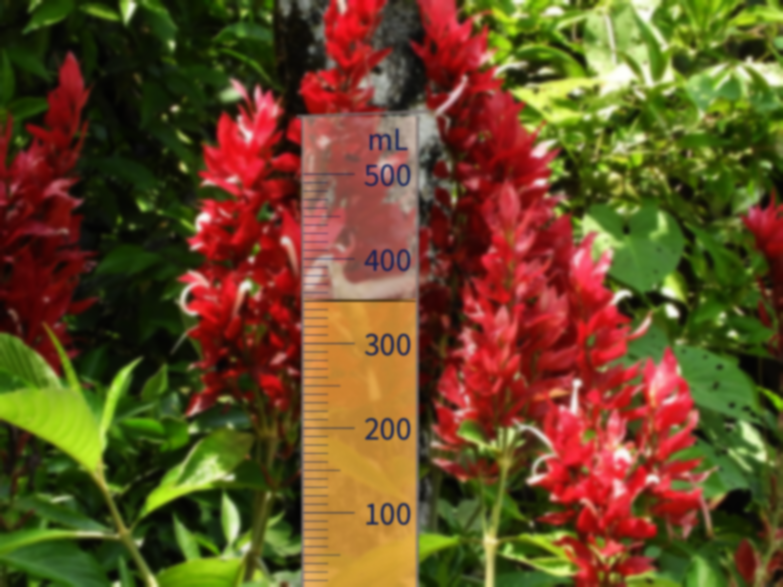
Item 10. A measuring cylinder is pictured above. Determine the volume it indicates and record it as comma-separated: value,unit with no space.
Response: 350,mL
